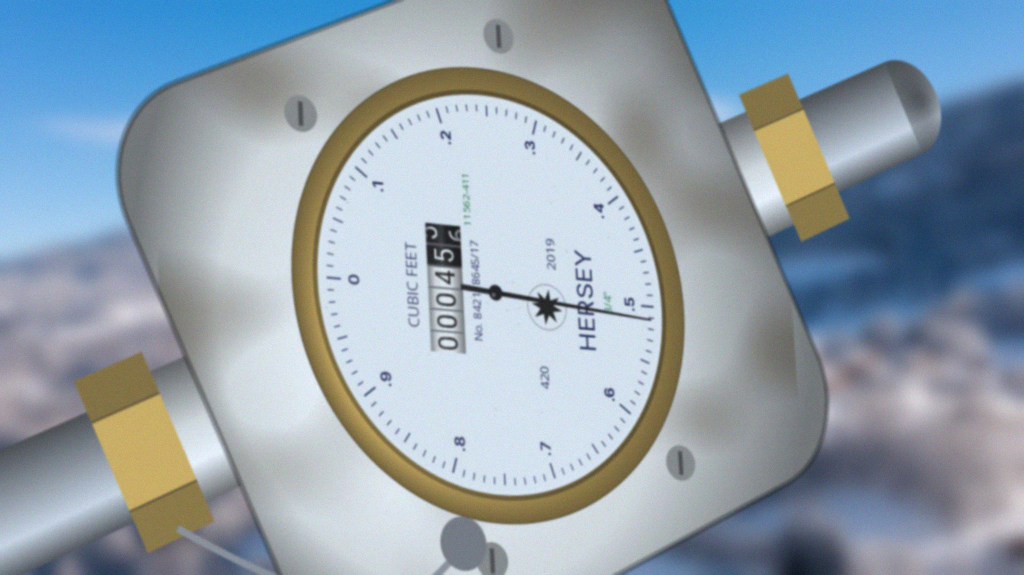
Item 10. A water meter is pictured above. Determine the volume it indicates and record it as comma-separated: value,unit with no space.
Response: 455.51,ft³
